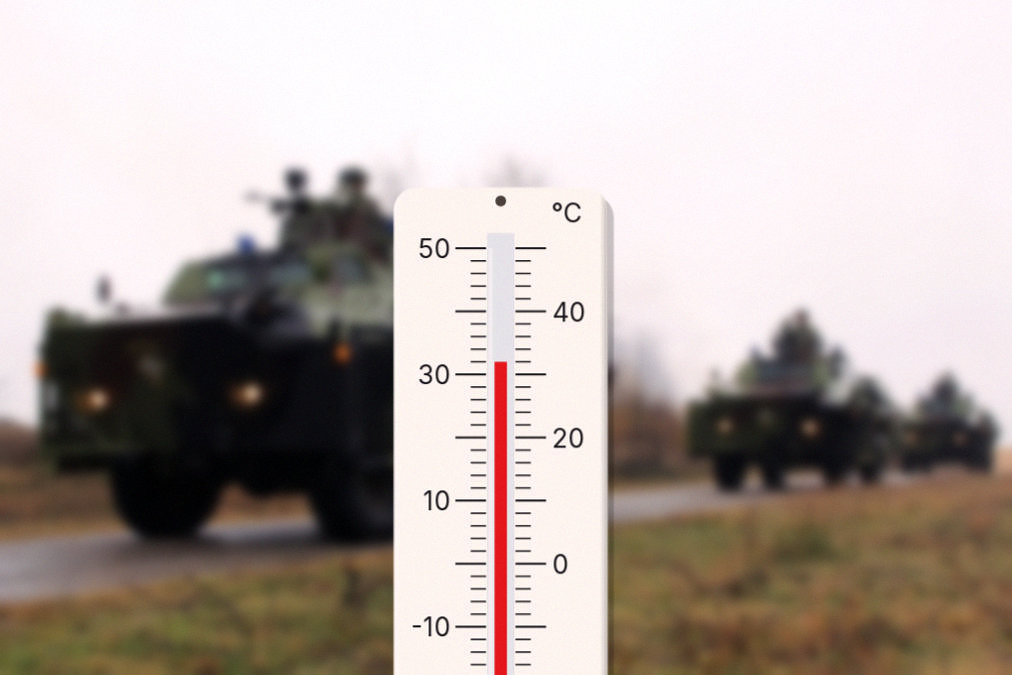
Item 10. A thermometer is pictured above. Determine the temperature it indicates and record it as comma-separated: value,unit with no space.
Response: 32,°C
